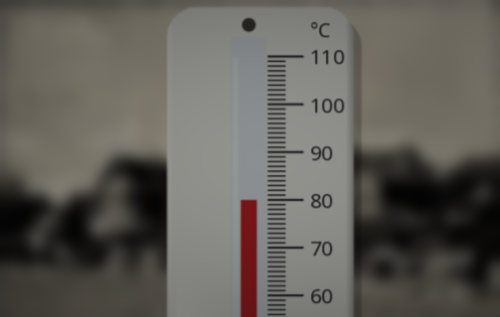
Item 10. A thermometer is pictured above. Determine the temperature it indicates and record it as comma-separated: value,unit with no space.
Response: 80,°C
